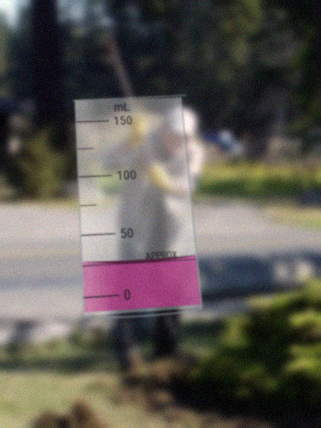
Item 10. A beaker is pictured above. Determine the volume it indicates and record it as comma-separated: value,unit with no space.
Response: 25,mL
